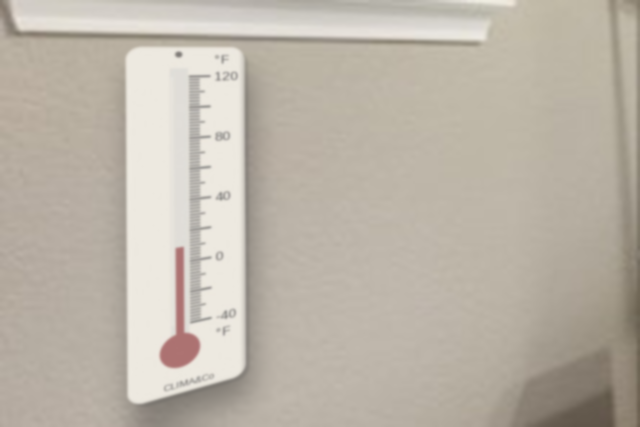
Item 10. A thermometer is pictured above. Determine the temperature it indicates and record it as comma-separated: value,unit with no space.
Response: 10,°F
